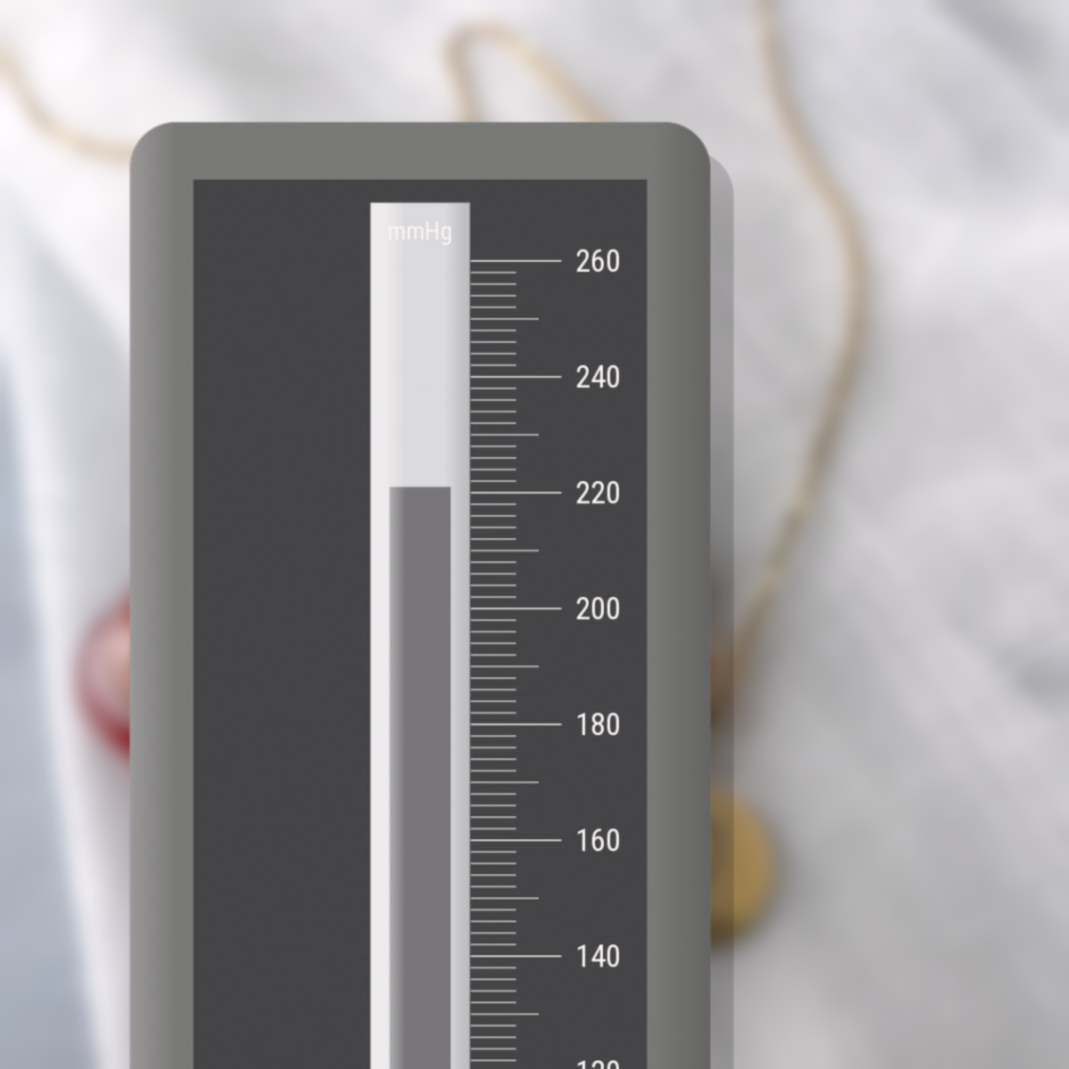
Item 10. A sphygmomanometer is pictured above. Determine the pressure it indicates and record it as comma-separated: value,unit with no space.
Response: 221,mmHg
